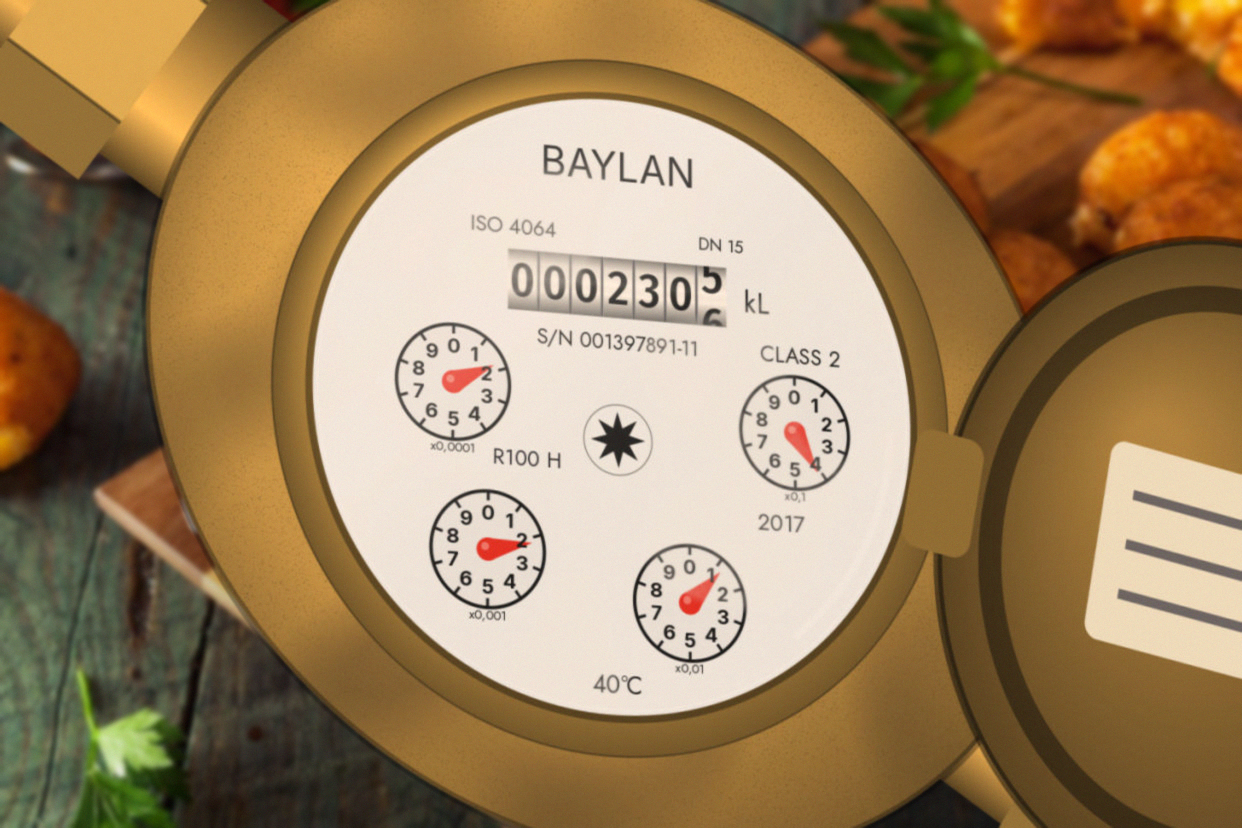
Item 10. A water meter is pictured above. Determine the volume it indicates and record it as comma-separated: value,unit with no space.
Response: 2305.4121,kL
